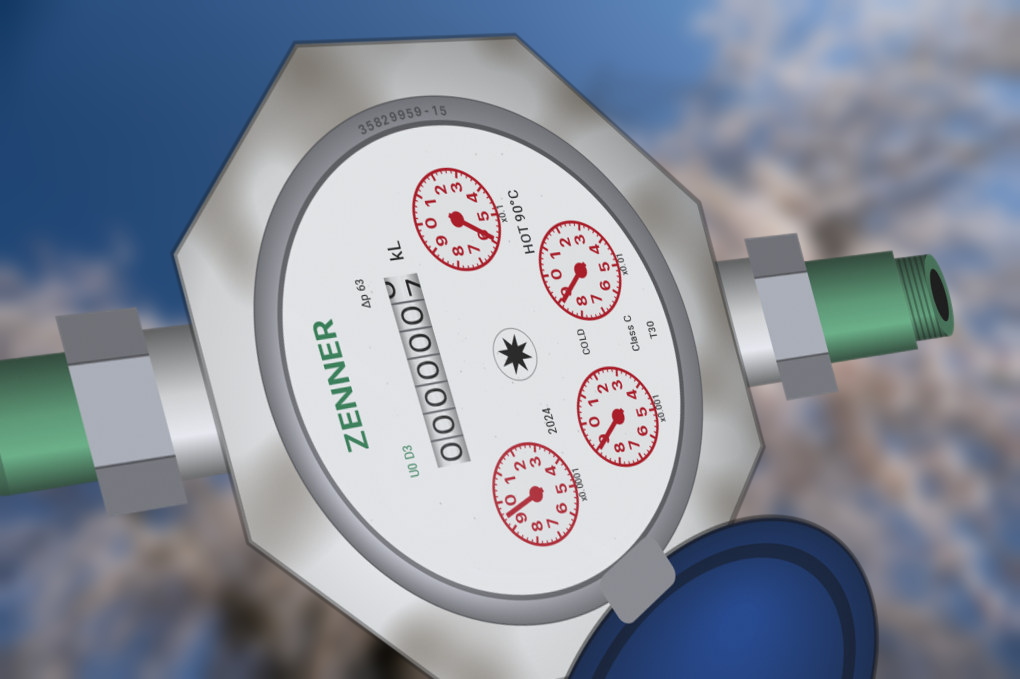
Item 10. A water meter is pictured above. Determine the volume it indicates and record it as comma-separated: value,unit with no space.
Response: 6.5889,kL
